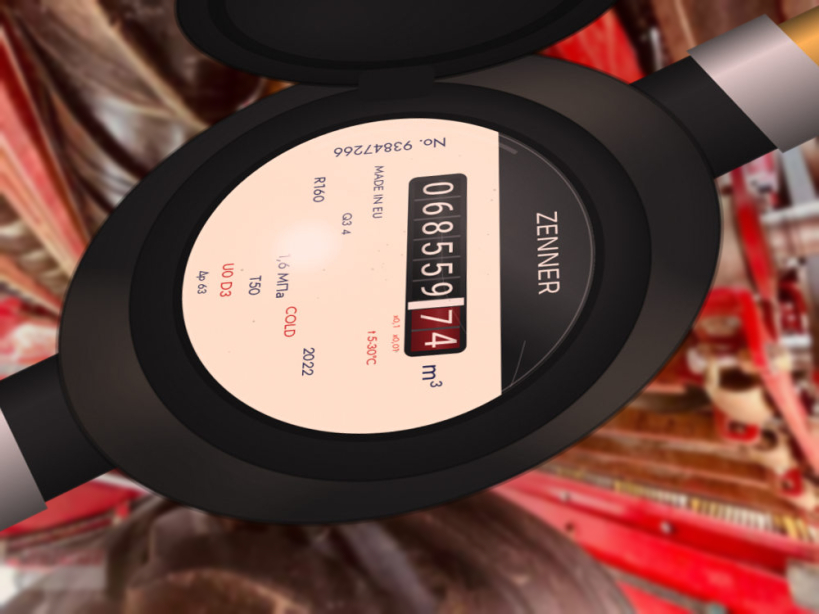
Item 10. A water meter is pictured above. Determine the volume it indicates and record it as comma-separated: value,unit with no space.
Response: 68559.74,m³
